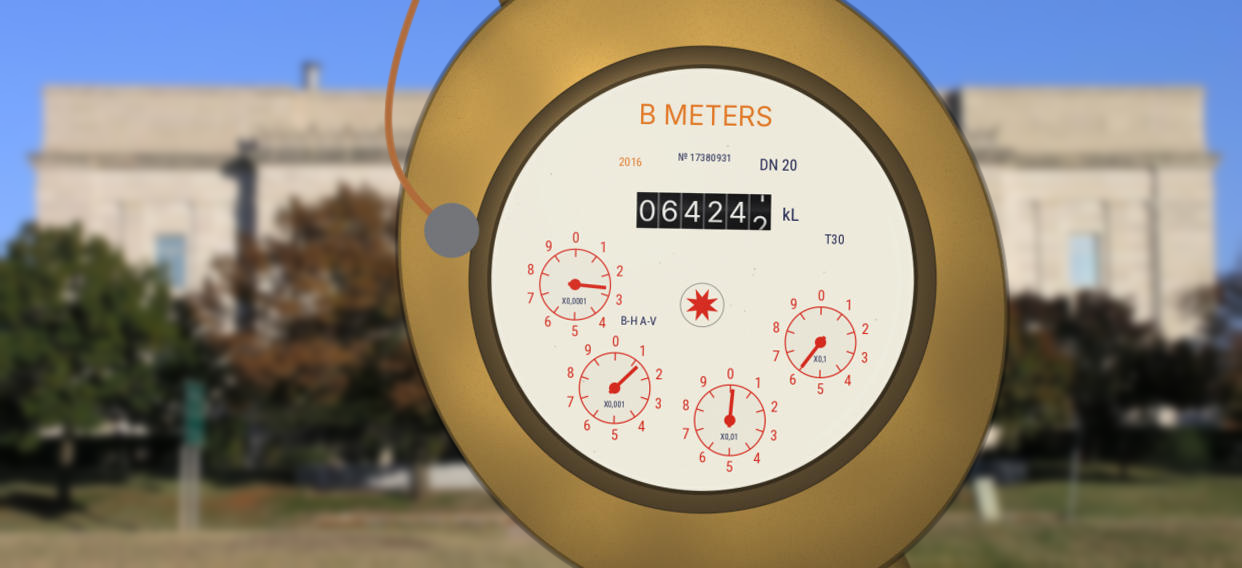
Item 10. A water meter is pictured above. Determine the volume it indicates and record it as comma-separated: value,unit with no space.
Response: 64241.6012,kL
